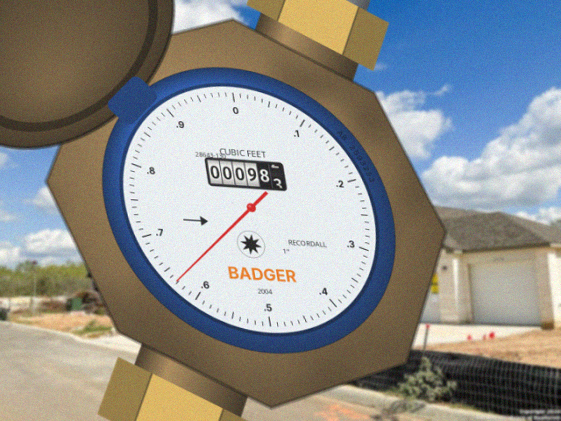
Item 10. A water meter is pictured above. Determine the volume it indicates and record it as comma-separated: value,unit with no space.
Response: 982.63,ft³
